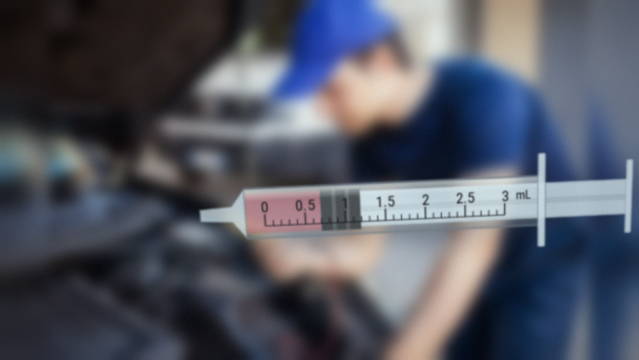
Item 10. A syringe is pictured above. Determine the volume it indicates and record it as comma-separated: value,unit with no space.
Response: 0.7,mL
